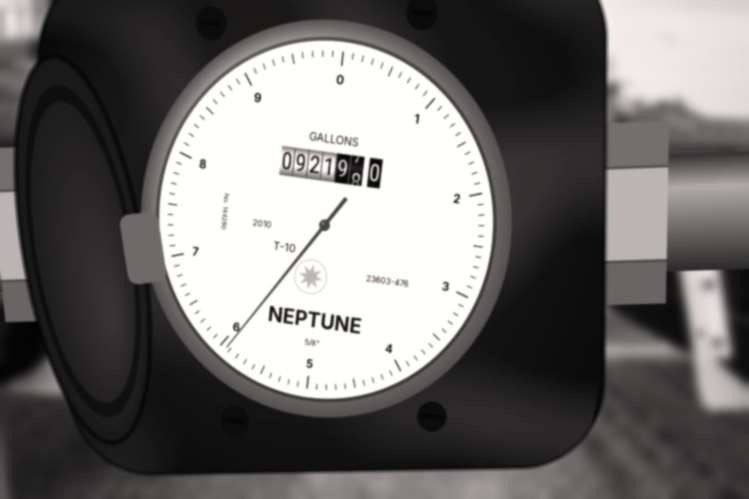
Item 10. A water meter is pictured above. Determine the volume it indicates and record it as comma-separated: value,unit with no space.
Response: 921975.9,gal
